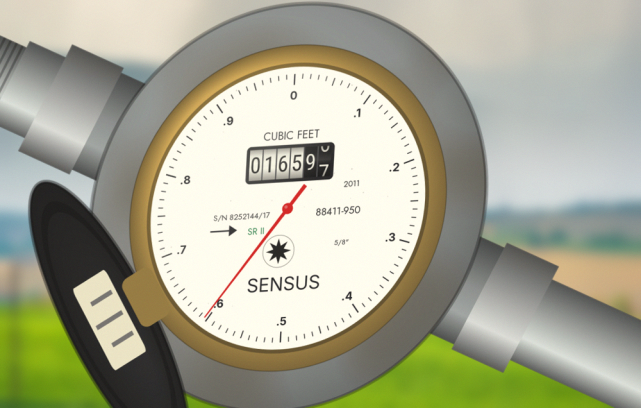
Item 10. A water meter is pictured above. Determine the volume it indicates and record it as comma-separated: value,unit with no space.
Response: 16596.60,ft³
